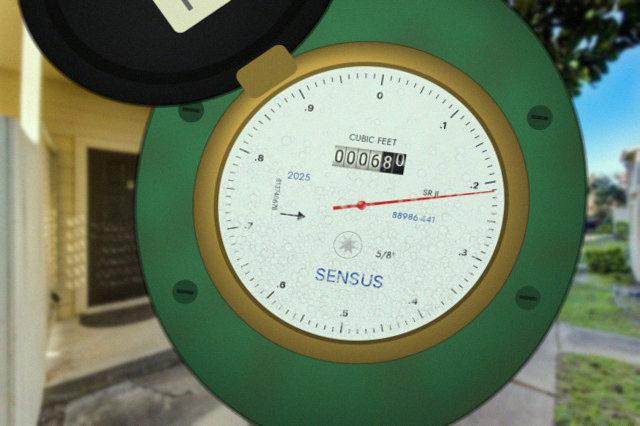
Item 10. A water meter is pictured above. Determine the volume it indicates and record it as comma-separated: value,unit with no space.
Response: 680.21,ft³
